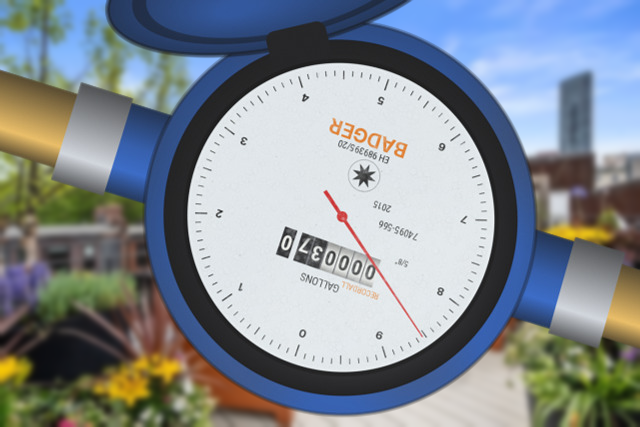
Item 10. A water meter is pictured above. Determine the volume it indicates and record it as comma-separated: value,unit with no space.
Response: 368.5,gal
